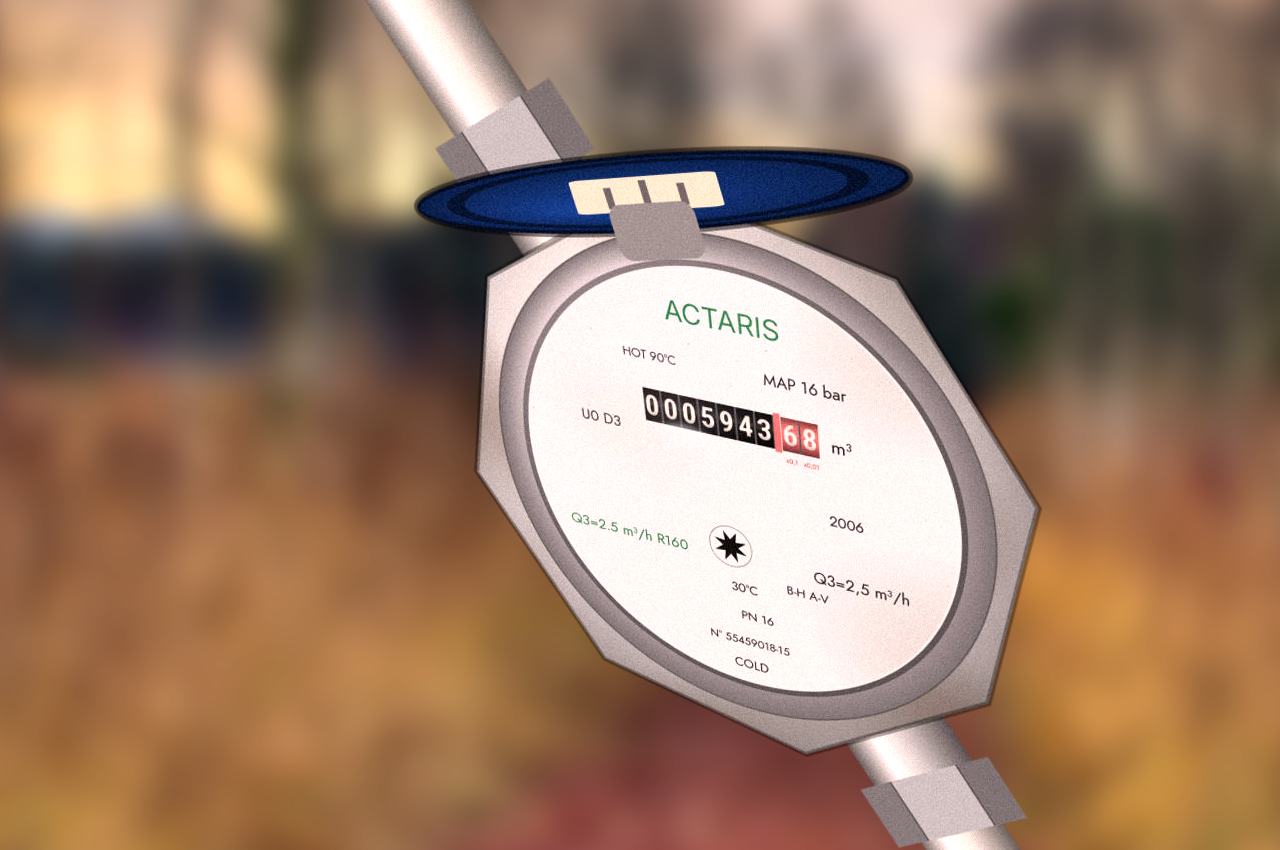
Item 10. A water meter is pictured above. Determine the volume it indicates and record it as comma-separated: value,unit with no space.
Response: 5943.68,m³
